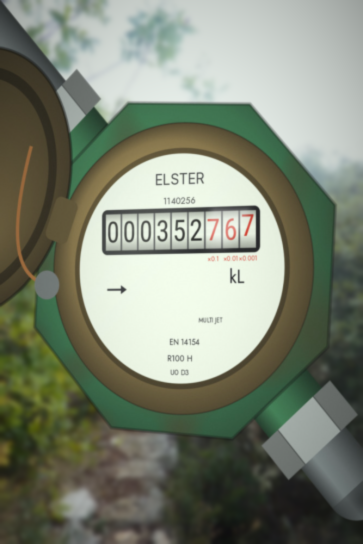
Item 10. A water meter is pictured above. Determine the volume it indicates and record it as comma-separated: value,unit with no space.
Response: 352.767,kL
